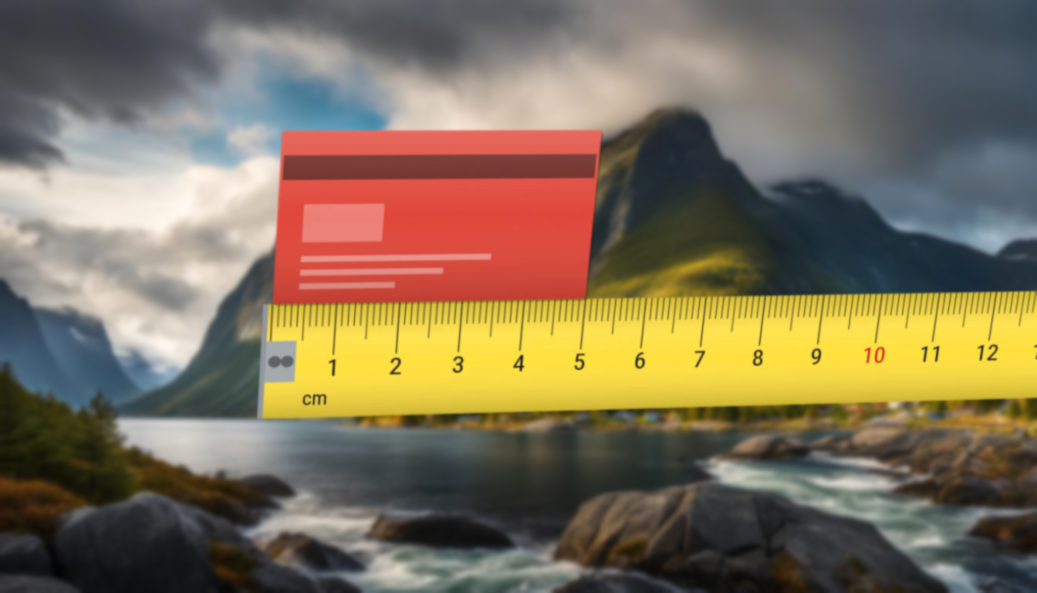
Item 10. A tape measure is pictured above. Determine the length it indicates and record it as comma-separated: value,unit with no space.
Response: 5,cm
